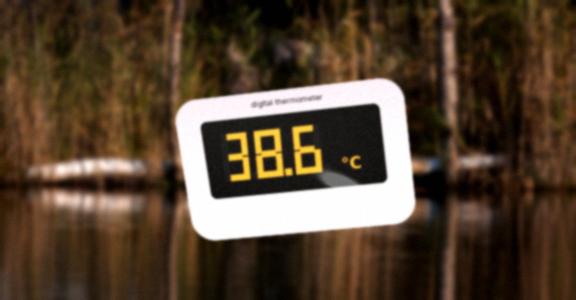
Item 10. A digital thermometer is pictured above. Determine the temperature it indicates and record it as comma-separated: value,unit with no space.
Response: 38.6,°C
